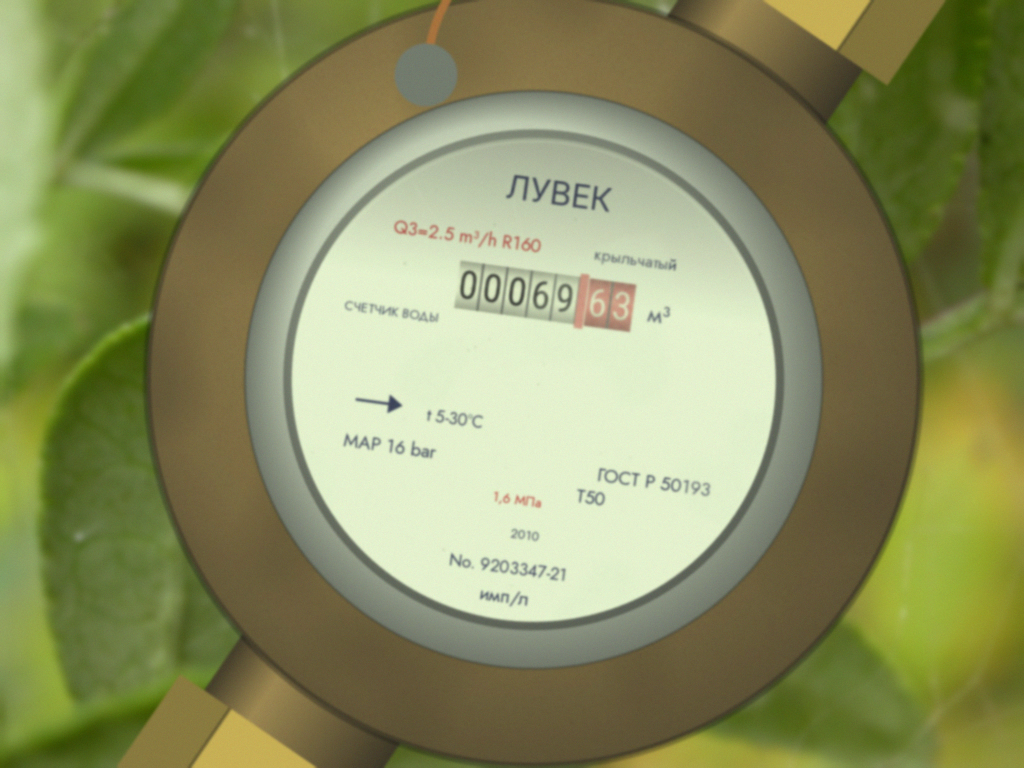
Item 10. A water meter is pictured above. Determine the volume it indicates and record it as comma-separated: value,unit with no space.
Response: 69.63,m³
